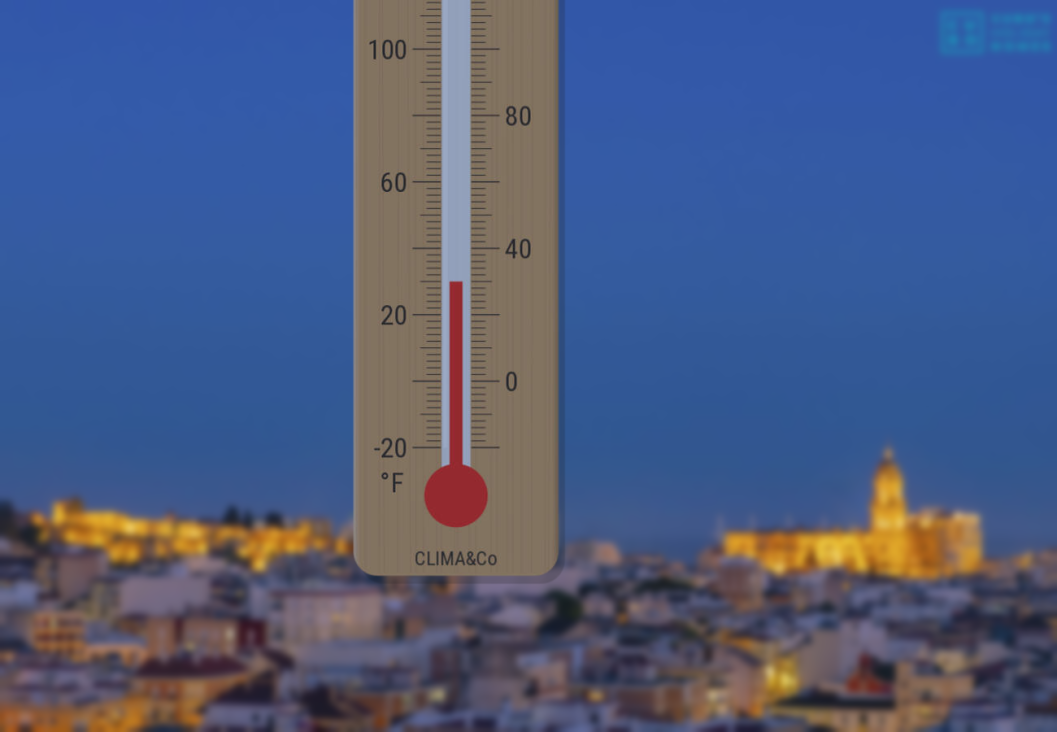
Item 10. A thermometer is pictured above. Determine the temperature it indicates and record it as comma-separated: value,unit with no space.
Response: 30,°F
